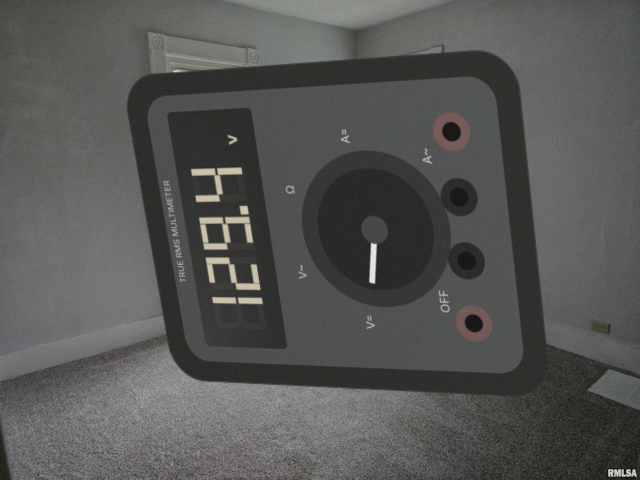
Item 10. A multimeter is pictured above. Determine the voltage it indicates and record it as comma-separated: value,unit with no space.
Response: 129.4,V
